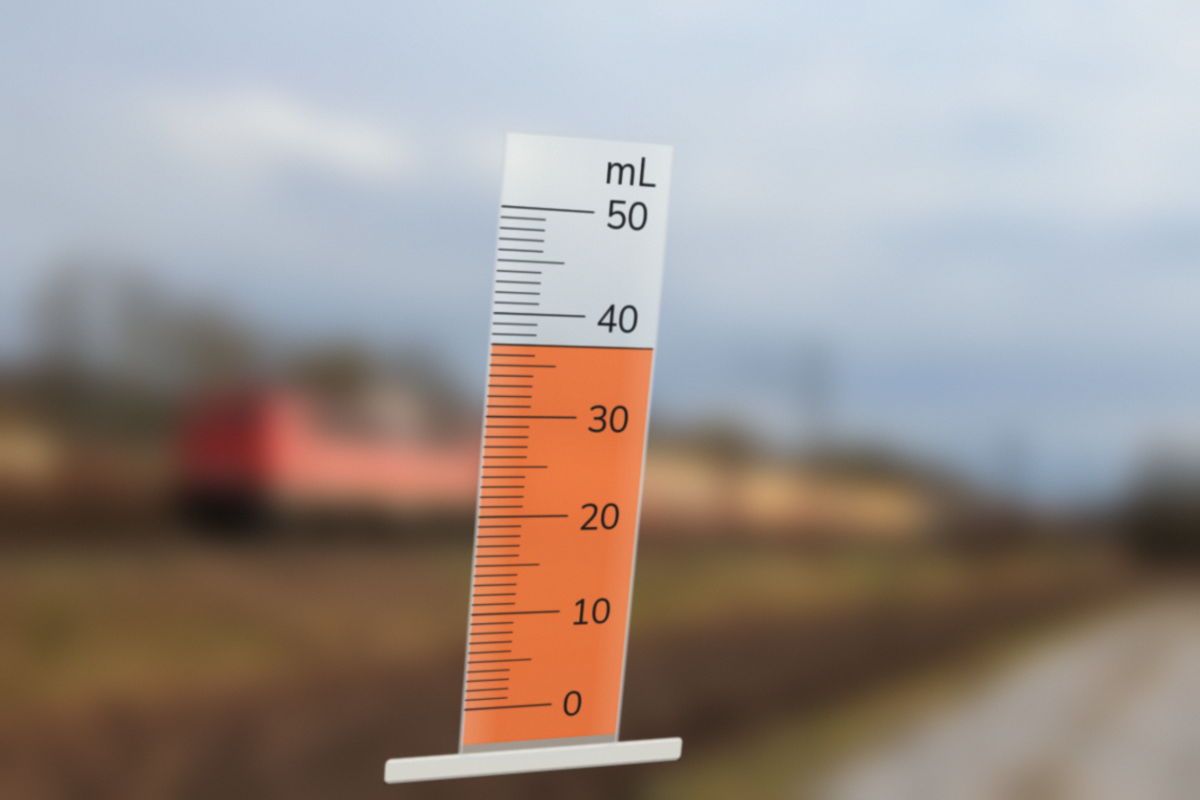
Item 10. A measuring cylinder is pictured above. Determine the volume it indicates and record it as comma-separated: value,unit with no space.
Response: 37,mL
